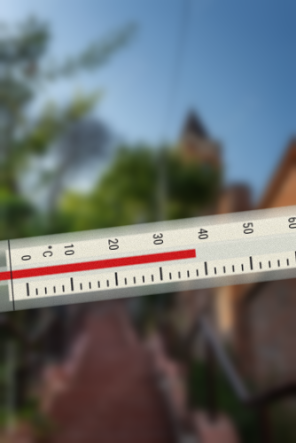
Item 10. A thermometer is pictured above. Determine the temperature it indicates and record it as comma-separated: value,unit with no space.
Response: 38,°C
